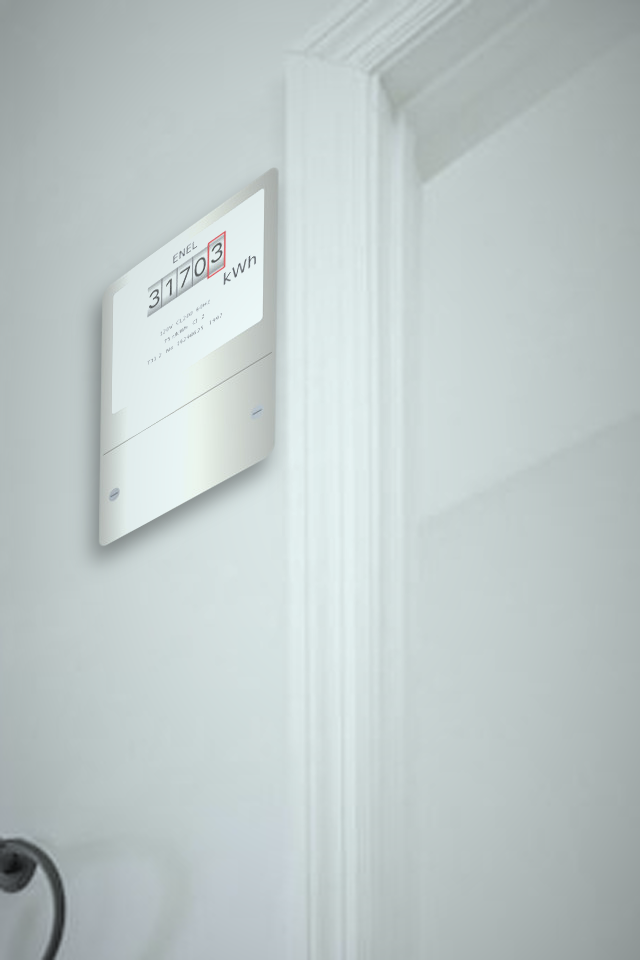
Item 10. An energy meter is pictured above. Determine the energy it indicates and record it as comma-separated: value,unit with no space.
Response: 3170.3,kWh
